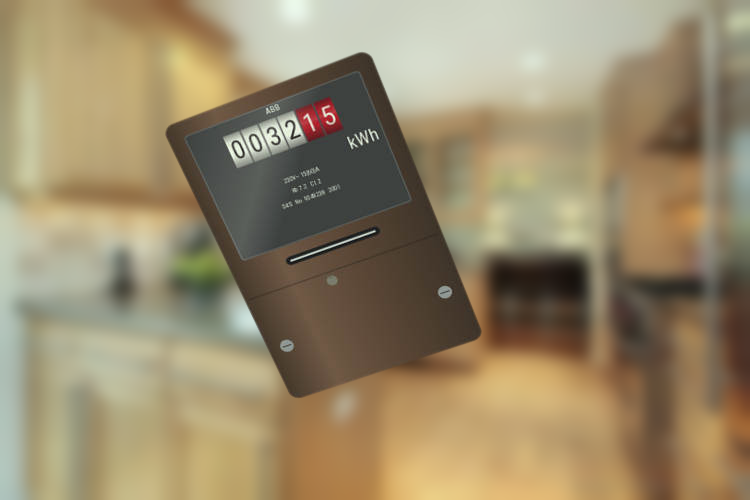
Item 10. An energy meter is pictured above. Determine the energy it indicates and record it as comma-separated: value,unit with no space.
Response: 32.15,kWh
